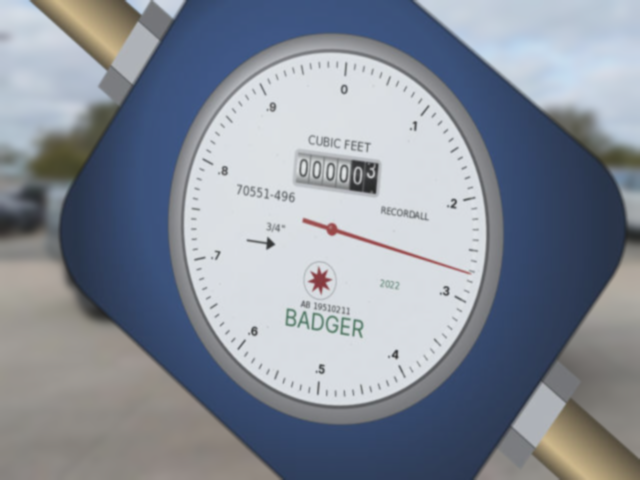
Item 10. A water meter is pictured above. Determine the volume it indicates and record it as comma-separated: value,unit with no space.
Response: 3.27,ft³
